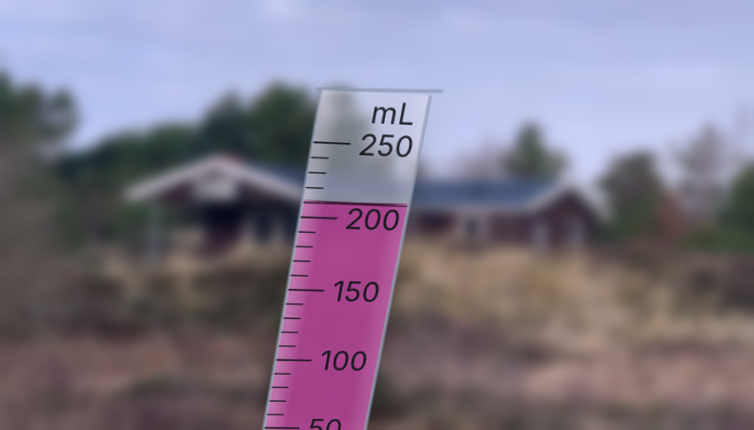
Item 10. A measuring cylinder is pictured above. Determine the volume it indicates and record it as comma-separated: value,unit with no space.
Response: 210,mL
